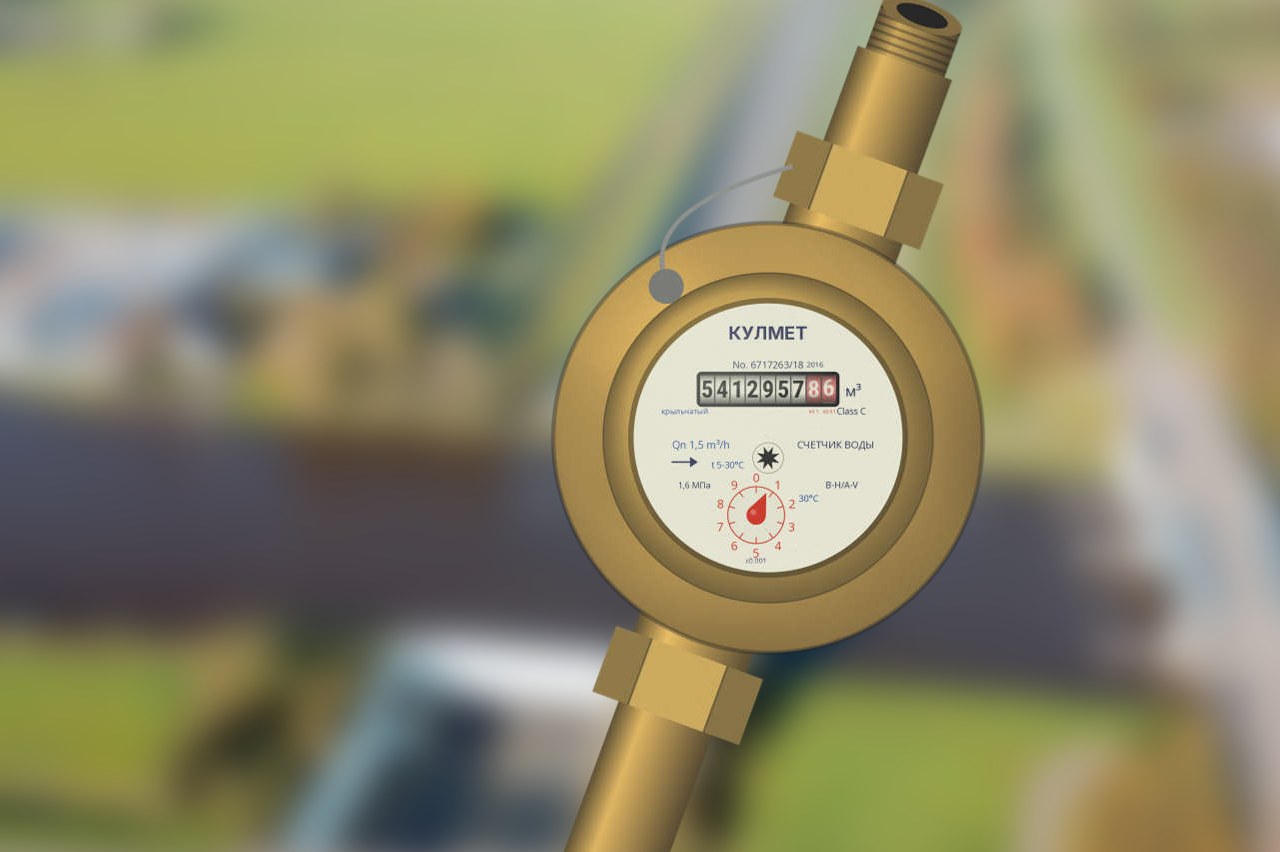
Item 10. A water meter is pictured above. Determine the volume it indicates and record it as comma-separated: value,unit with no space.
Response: 5412957.860,m³
